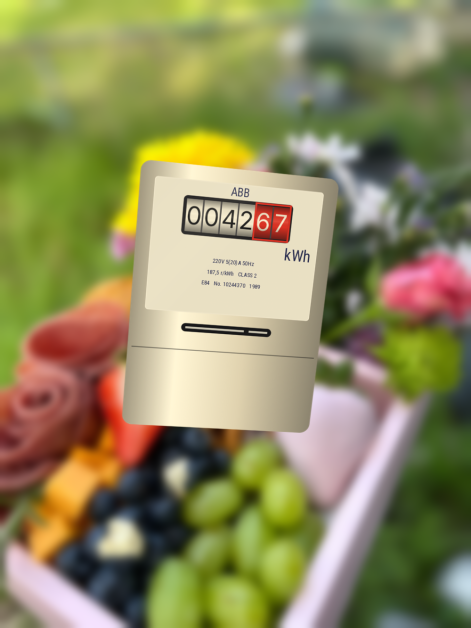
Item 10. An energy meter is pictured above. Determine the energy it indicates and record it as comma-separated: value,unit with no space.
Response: 42.67,kWh
